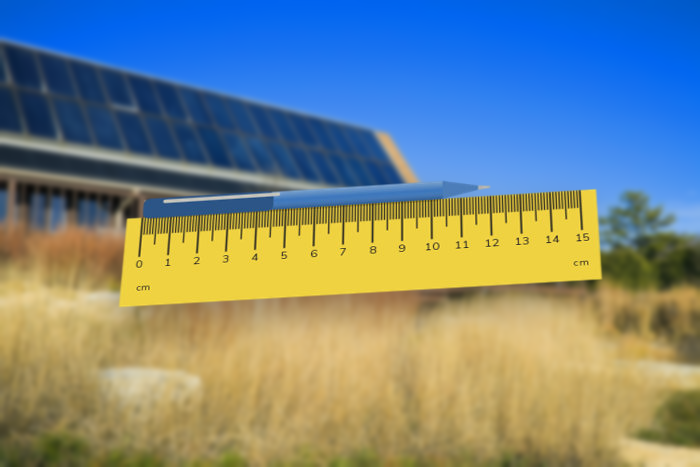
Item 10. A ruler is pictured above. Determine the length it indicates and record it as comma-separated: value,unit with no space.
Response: 12,cm
